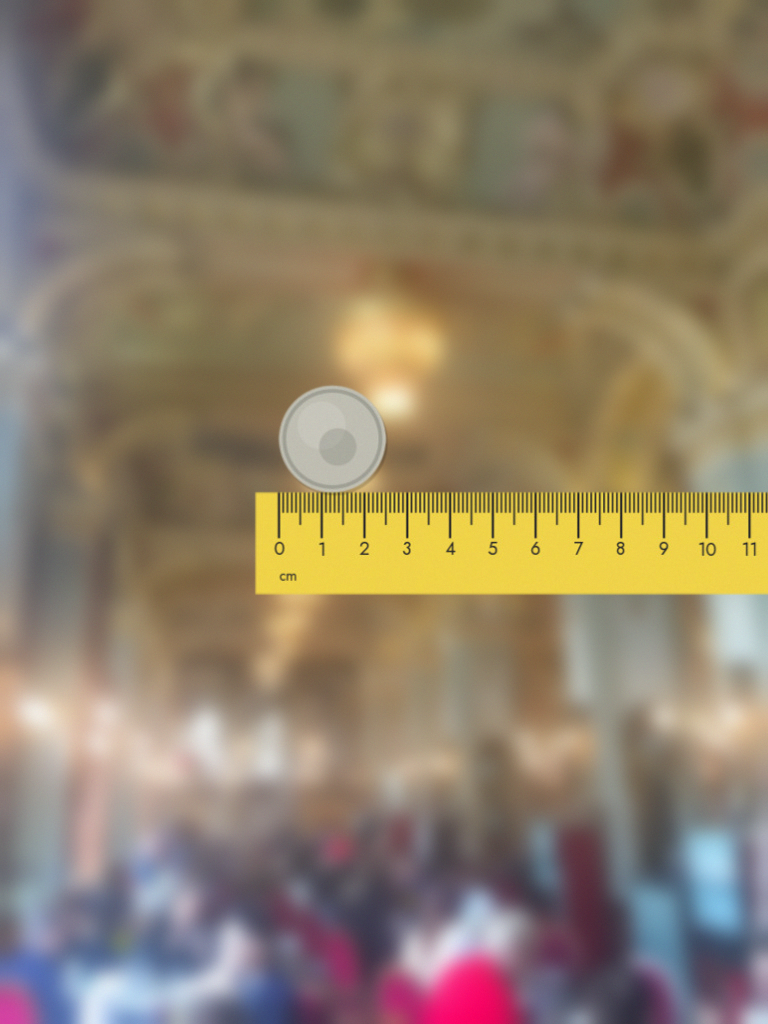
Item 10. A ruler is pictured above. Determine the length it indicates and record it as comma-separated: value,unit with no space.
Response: 2.5,cm
